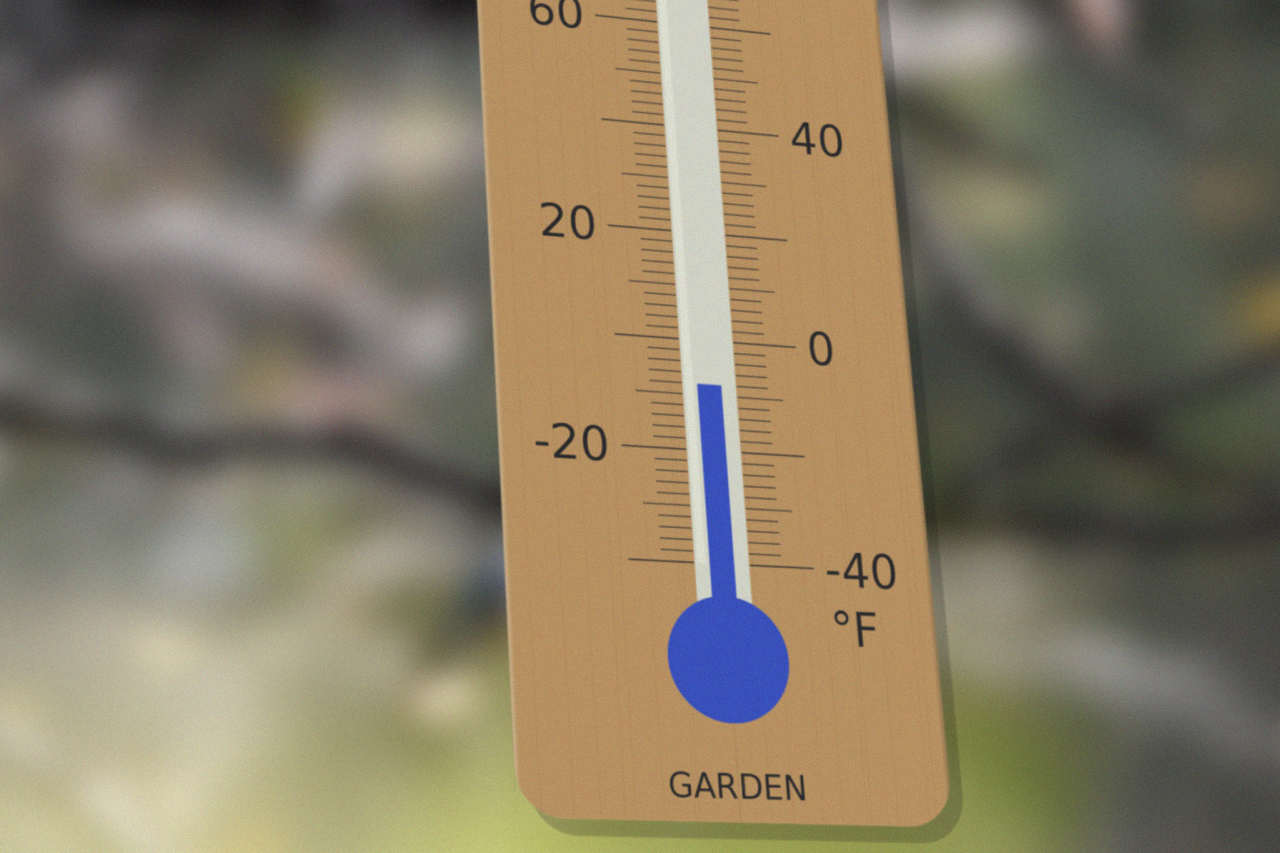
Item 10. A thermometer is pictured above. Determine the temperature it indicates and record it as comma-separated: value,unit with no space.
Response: -8,°F
